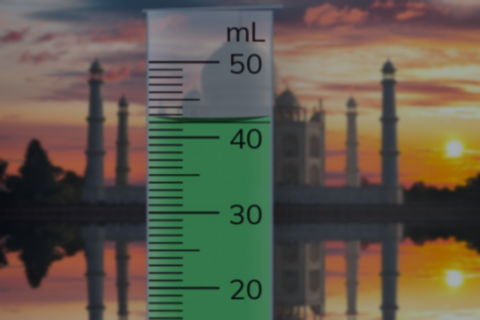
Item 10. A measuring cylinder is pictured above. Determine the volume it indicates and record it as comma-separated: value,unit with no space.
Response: 42,mL
